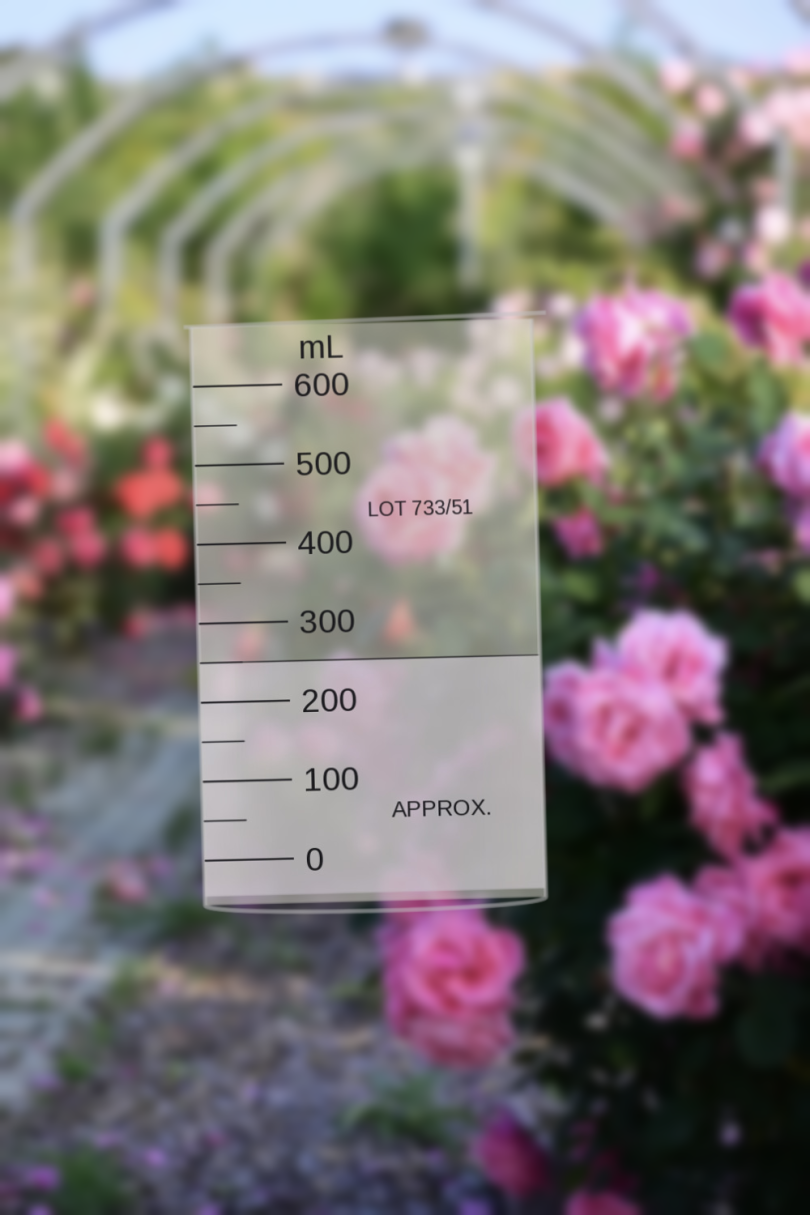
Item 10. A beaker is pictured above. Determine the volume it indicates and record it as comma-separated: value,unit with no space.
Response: 250,mL
